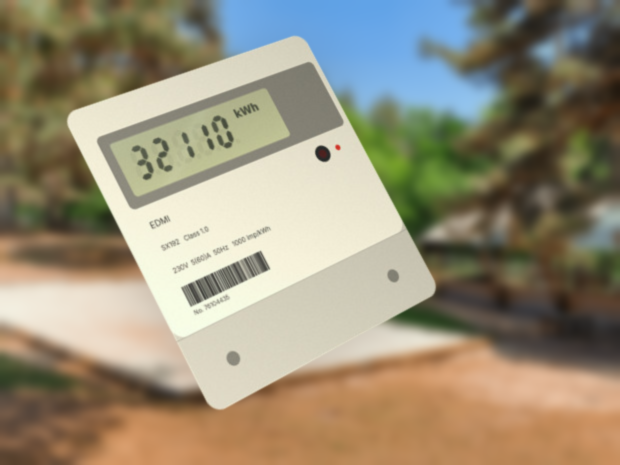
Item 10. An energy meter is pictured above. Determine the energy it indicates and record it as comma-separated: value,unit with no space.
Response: 32110,kWh
